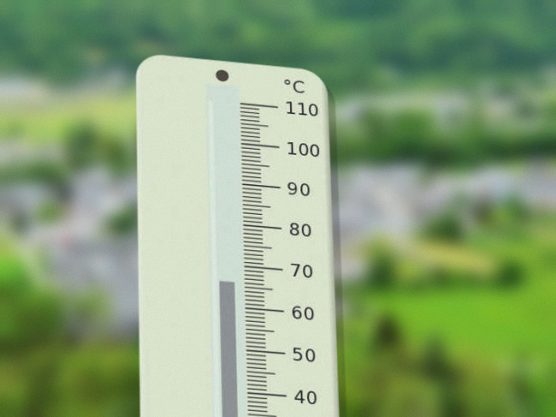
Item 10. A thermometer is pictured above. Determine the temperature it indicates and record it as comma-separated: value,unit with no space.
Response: 66,°C
